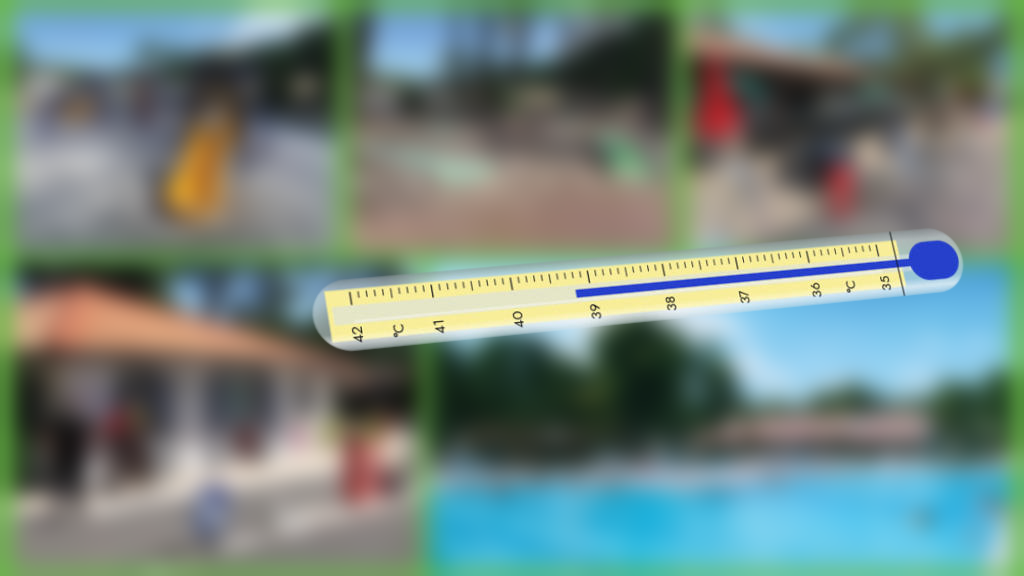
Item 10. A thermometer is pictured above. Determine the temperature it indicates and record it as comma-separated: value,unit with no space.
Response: 39.2,°C
